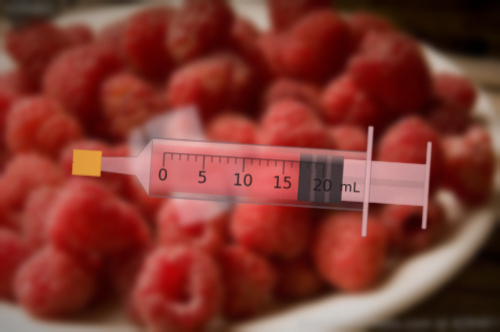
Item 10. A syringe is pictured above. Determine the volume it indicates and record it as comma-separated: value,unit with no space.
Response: 17,mL
